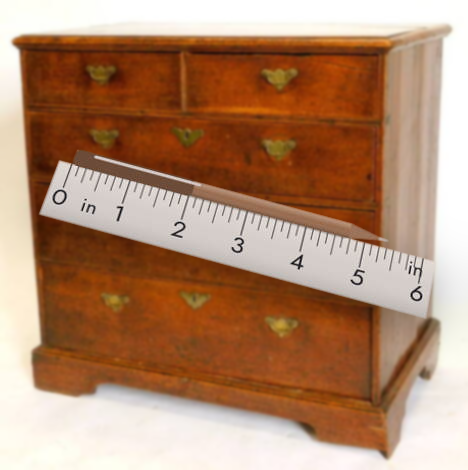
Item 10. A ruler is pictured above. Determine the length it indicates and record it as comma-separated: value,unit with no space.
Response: 5.375,in
